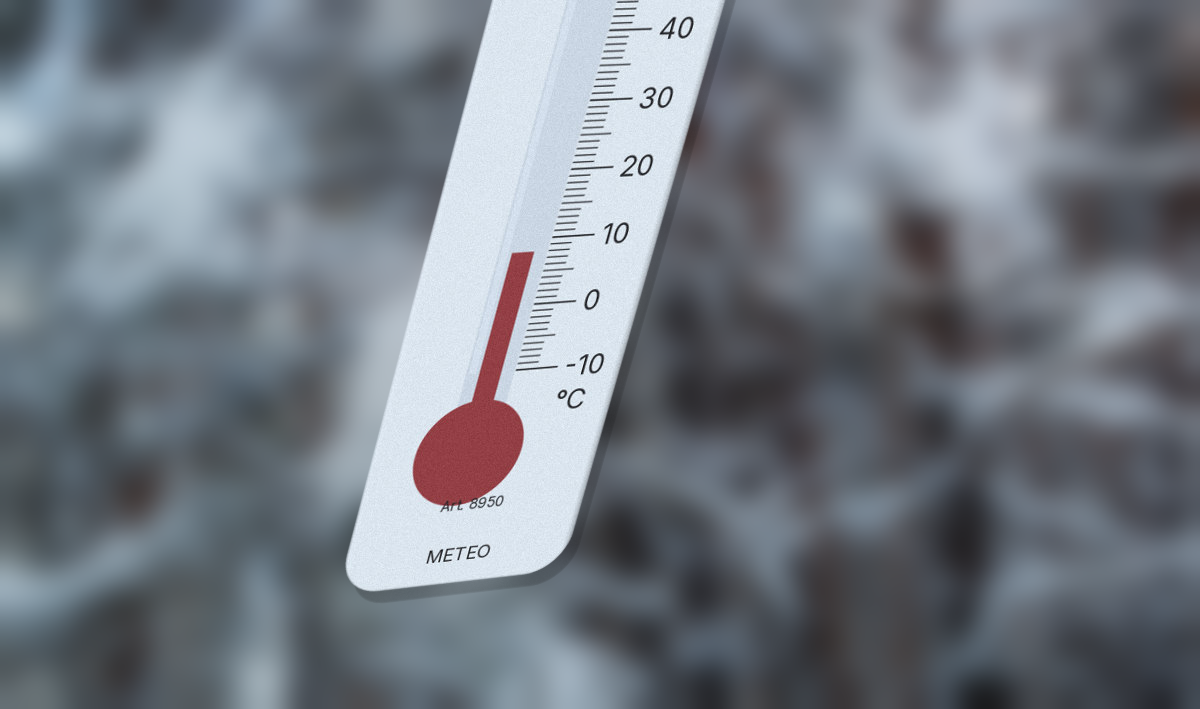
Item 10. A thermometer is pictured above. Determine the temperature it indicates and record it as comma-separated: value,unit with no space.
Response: 8,°C
